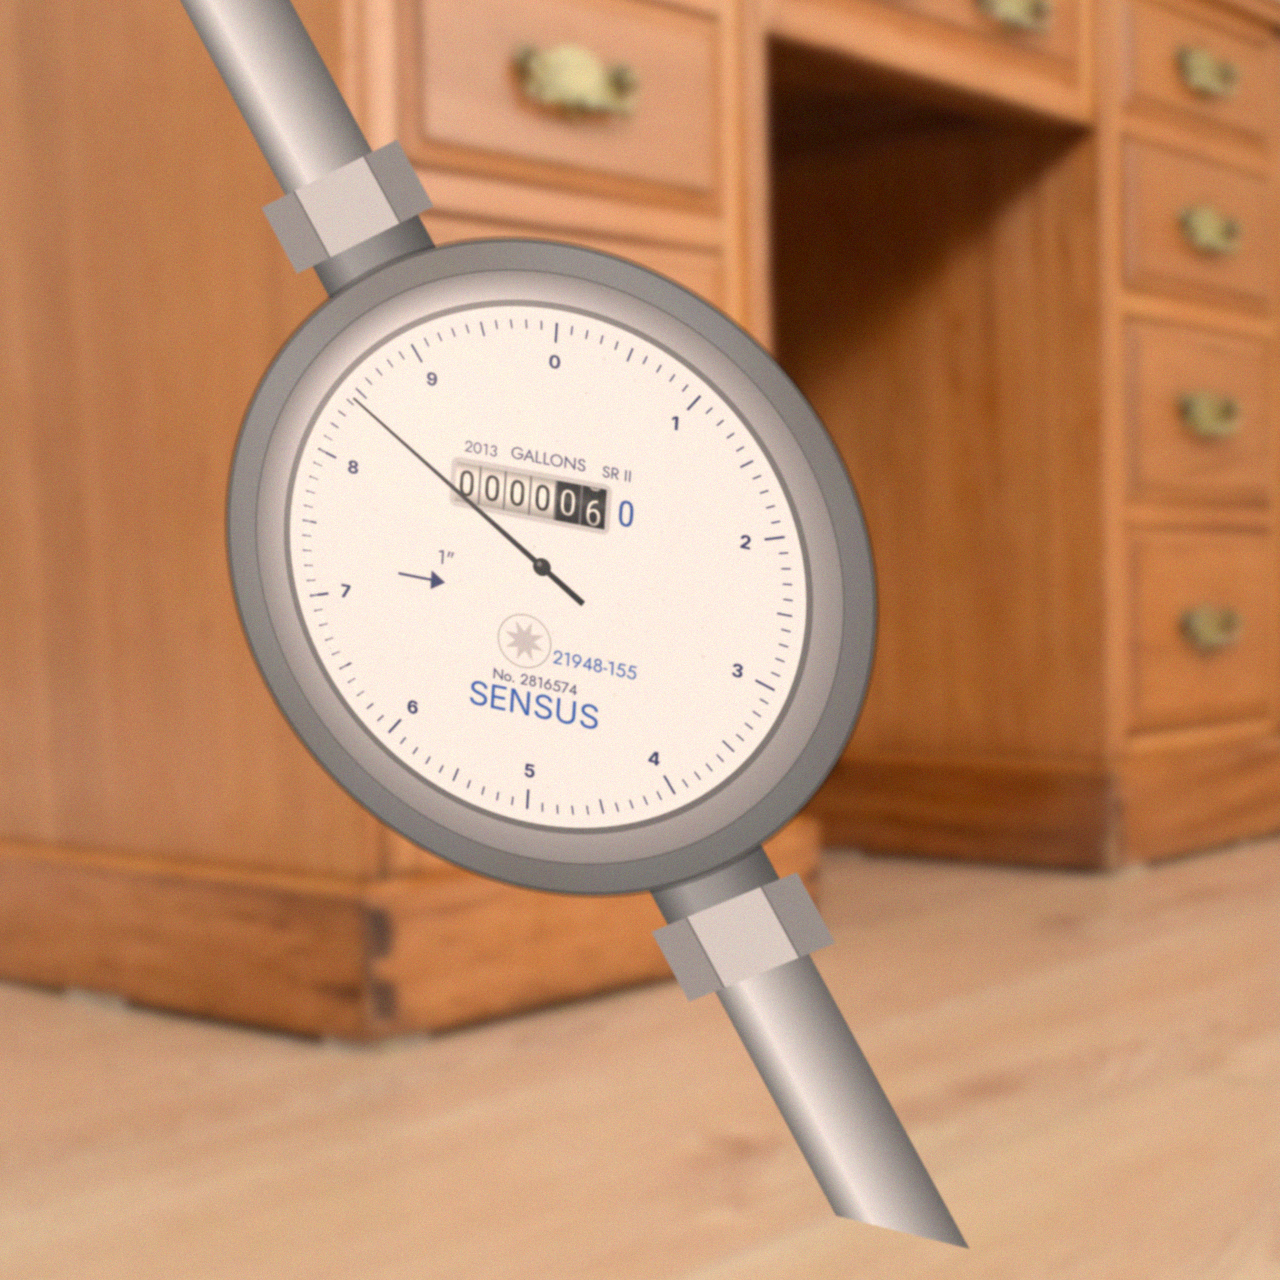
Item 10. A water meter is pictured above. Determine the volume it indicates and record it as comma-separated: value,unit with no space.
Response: 58.4,gal
